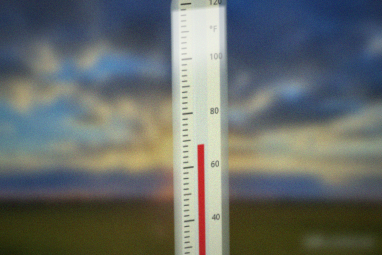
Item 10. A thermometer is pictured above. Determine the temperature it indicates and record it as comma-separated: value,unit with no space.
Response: 68,°F
